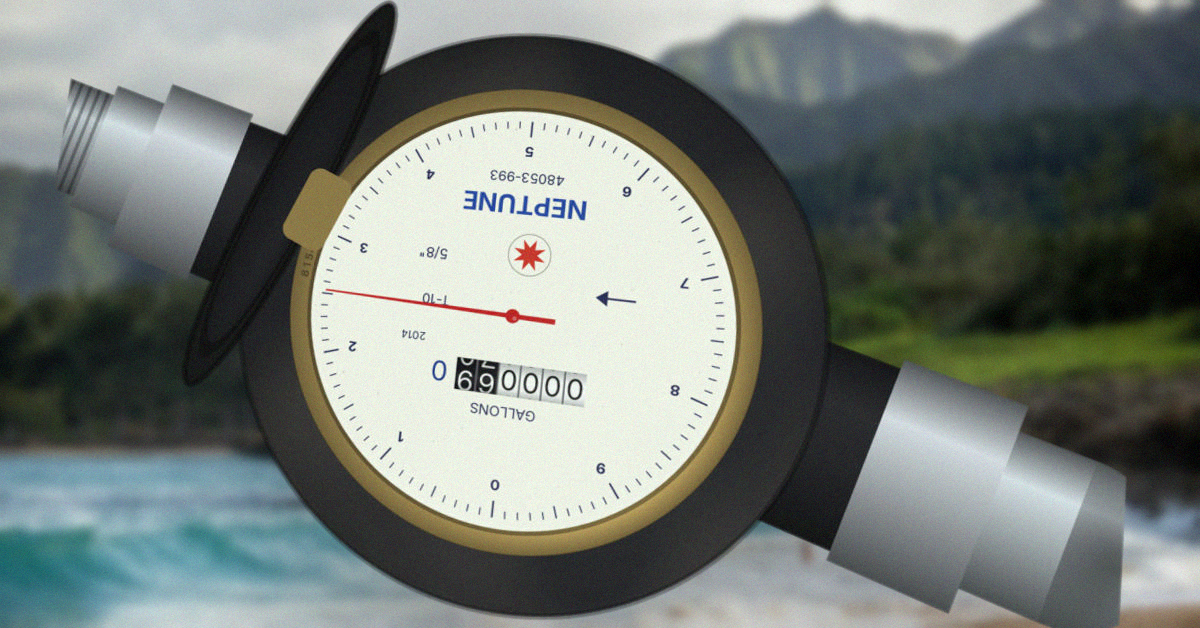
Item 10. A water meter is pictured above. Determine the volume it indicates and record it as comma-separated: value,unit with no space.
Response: 692.5,gal
